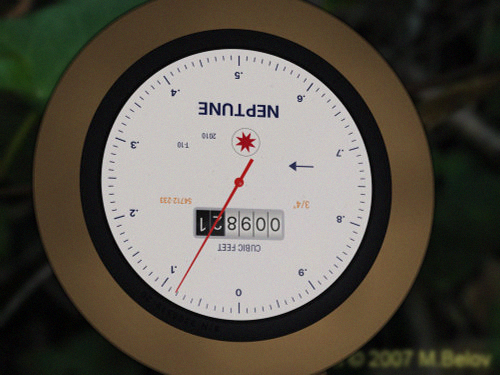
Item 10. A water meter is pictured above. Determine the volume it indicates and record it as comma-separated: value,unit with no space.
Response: 9821.08,ft³
